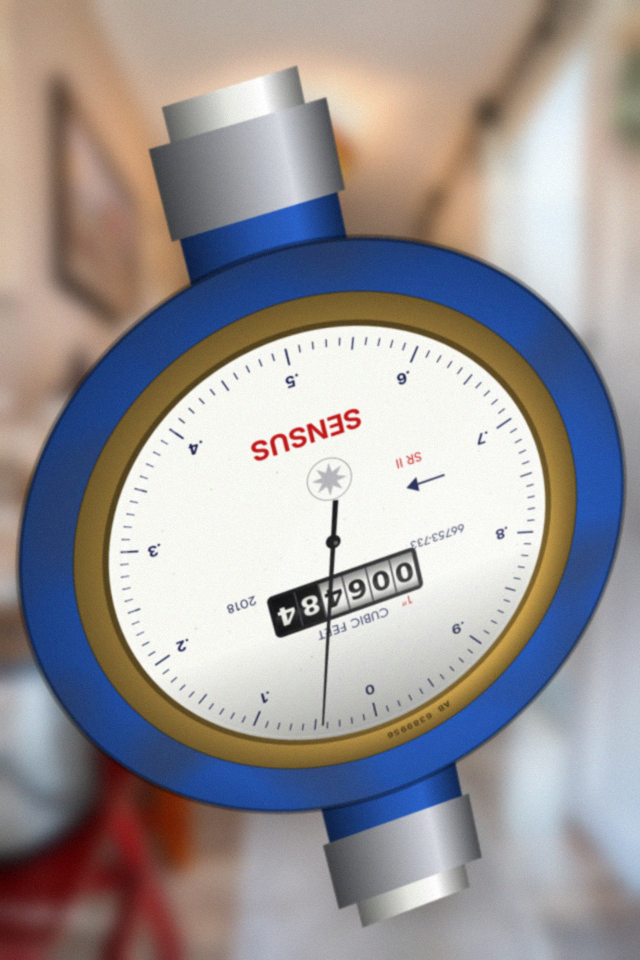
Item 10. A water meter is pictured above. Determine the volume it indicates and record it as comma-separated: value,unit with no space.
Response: 6484.04,ft³
